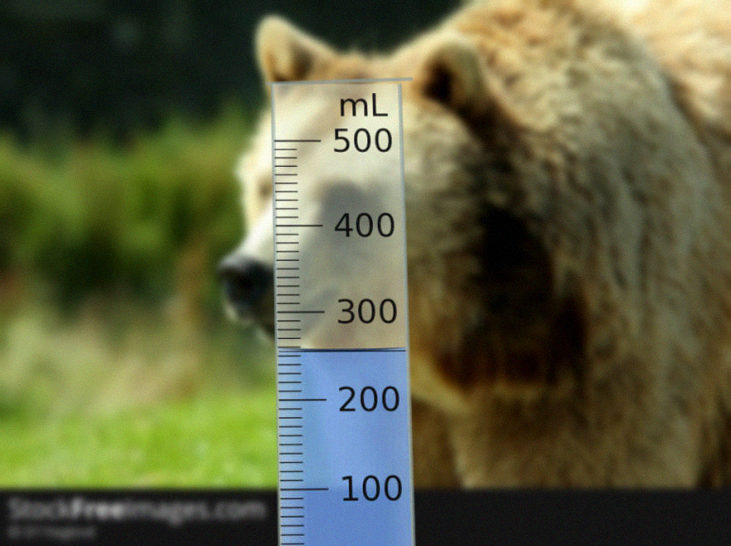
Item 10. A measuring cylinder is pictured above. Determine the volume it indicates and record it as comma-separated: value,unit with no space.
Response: 255,mL
